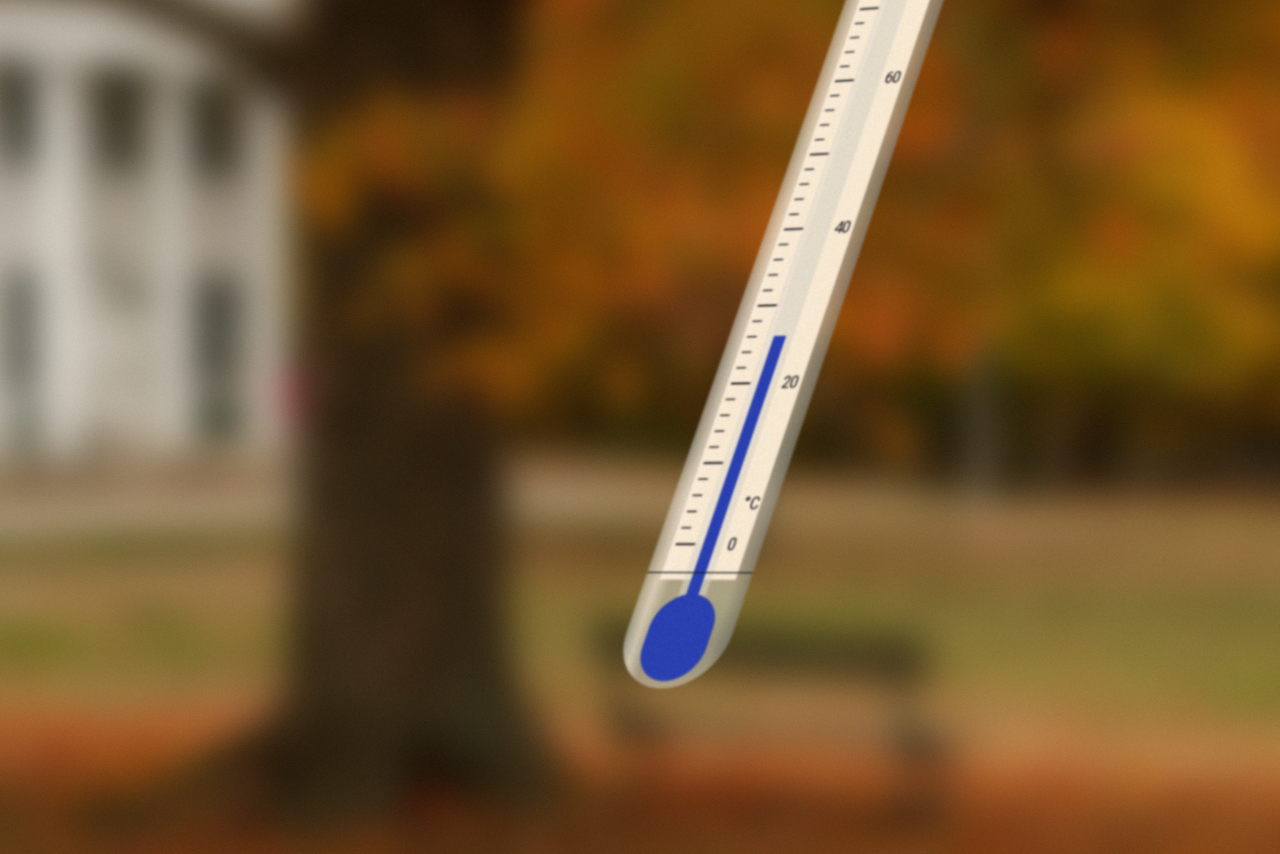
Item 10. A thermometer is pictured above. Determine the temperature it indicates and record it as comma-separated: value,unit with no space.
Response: 26,°C
